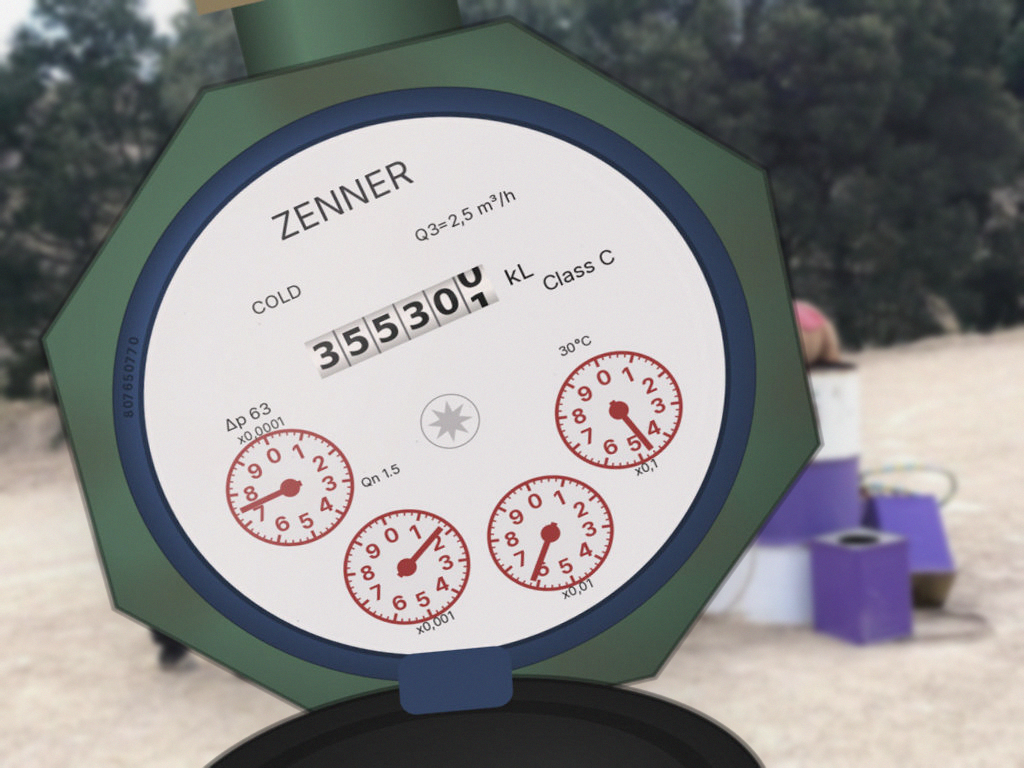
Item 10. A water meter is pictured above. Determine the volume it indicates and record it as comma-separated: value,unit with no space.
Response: 355300.4617,kL
